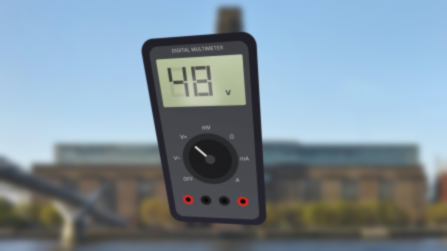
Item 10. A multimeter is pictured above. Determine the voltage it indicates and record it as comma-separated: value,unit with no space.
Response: 48,V
